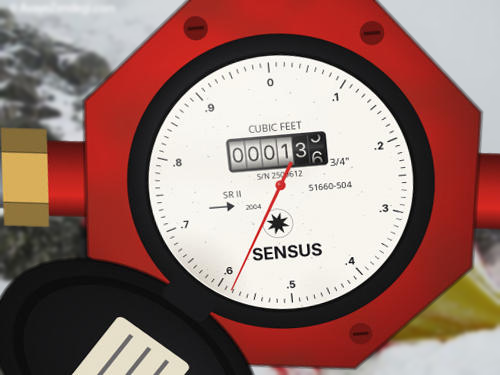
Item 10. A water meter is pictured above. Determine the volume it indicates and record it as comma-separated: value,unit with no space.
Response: 135.58,ft³
